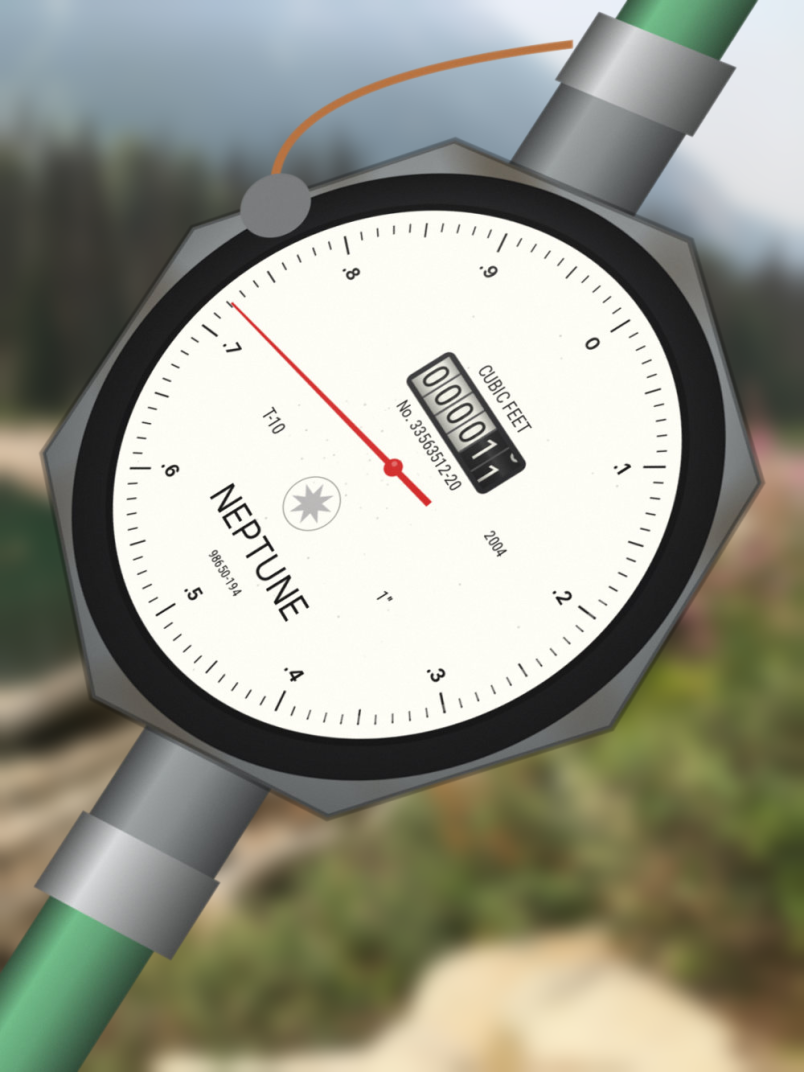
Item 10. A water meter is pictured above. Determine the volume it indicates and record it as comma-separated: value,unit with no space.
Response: 10.72,ft³
